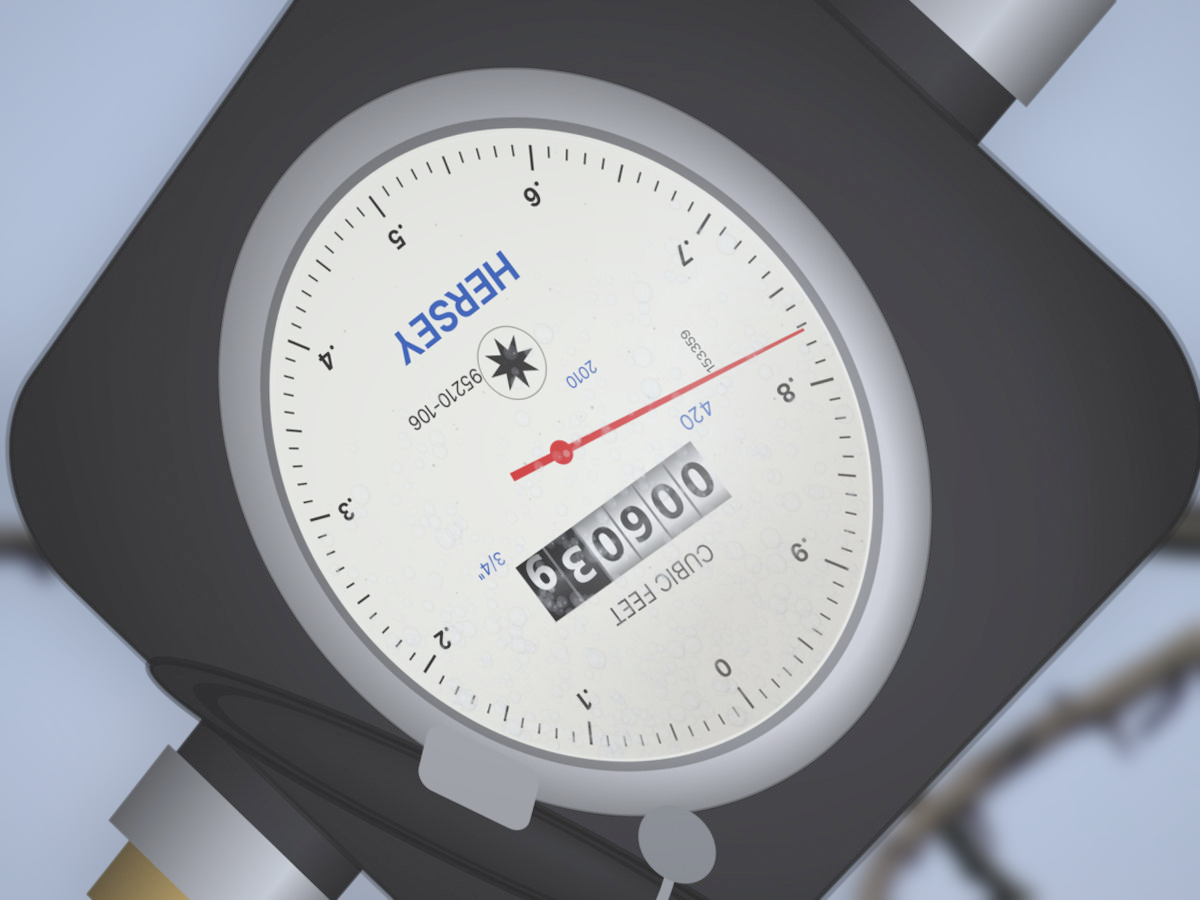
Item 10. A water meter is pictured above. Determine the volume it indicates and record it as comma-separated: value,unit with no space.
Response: 6038.77,ft³
